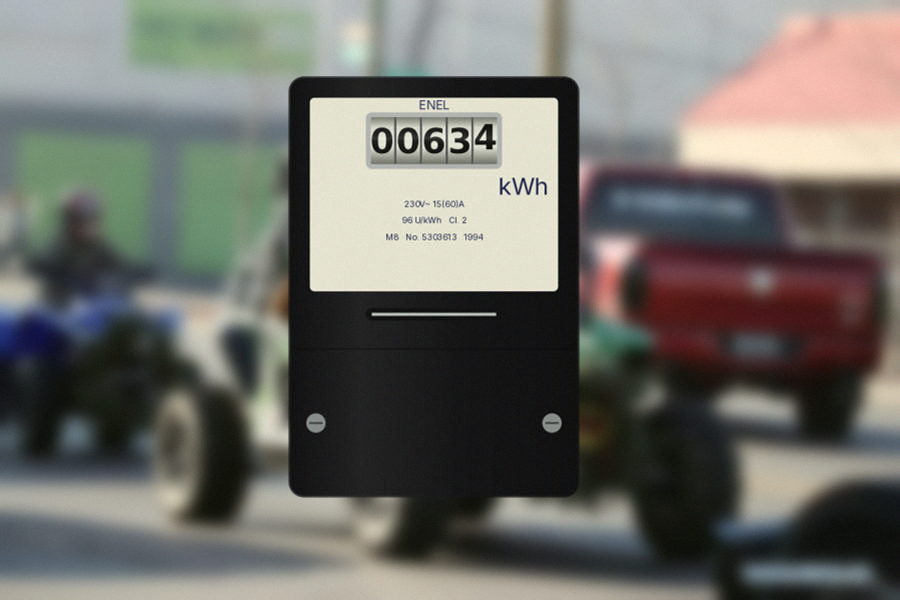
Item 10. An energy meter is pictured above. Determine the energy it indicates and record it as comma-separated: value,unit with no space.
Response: 634,kWh
